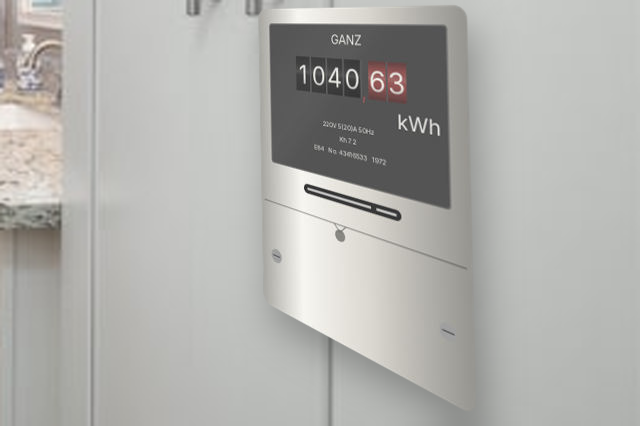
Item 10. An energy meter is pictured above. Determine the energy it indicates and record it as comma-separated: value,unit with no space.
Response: 1040.63,kWh
